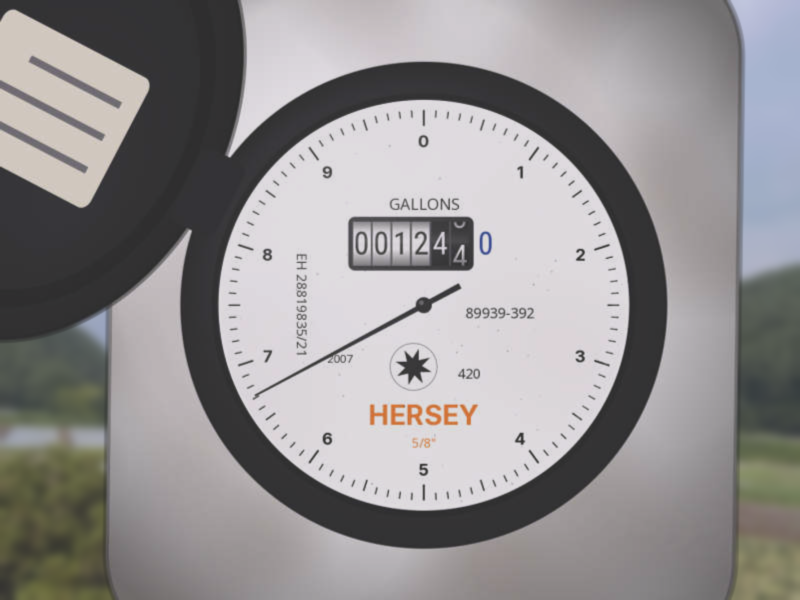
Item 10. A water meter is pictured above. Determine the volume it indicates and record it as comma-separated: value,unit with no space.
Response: 12436.7,gal
